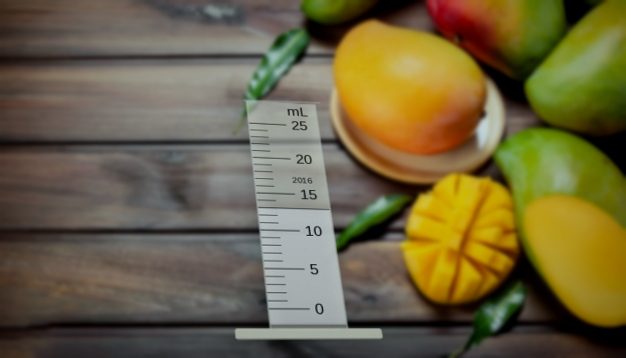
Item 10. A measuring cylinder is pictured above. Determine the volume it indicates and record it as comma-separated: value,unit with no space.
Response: 13,mL
